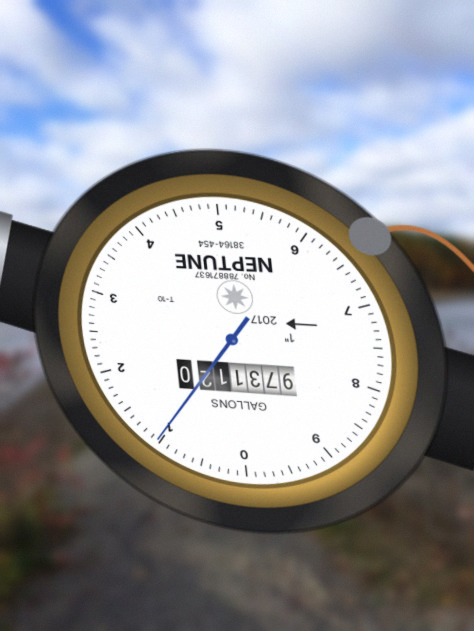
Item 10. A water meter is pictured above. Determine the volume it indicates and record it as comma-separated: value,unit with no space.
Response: 9731121.0,gal
